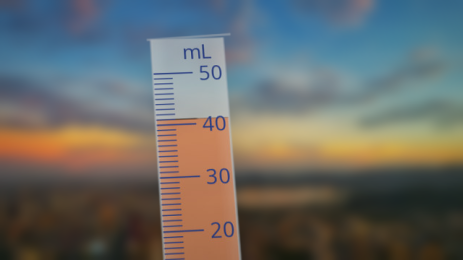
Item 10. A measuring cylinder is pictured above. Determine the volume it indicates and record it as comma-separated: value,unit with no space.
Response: 41,mL
